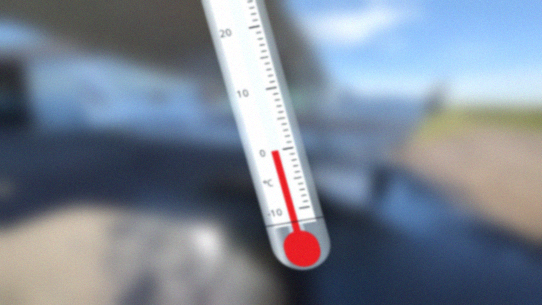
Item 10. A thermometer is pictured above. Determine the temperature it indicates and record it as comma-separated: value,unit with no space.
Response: 0,°C
